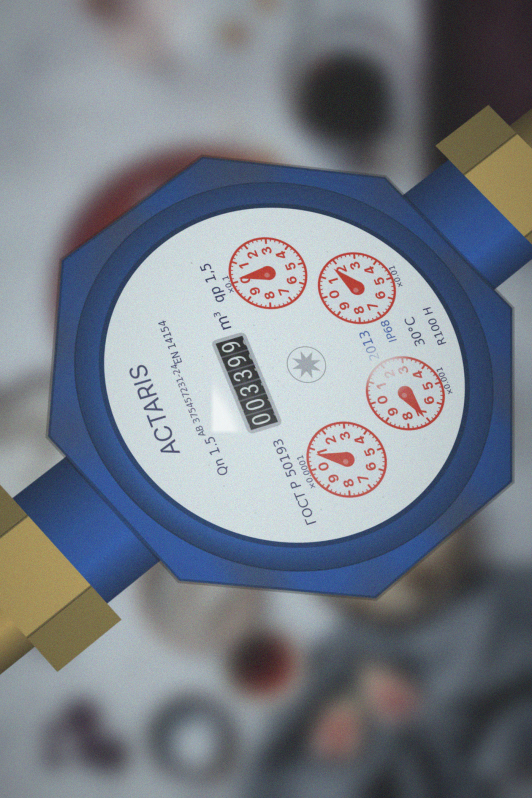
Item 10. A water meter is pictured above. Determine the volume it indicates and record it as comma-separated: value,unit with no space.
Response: 3399.0170,m³
